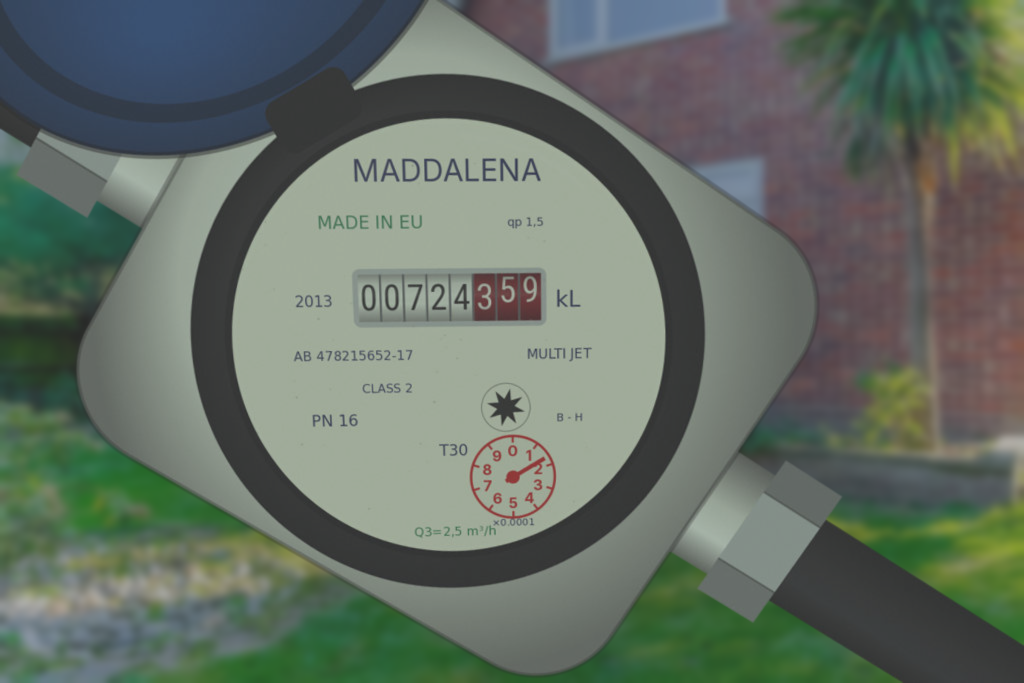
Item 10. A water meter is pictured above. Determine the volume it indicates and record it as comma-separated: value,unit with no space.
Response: 724.3591,kL
